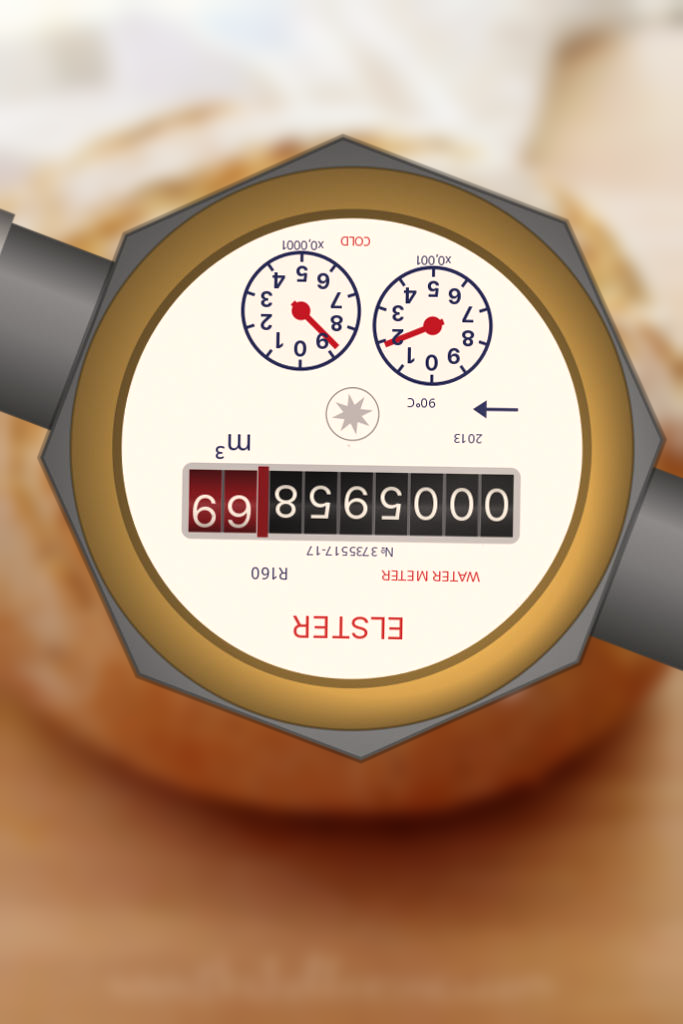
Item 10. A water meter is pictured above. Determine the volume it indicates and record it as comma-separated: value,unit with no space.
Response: 5958.6918,m³
